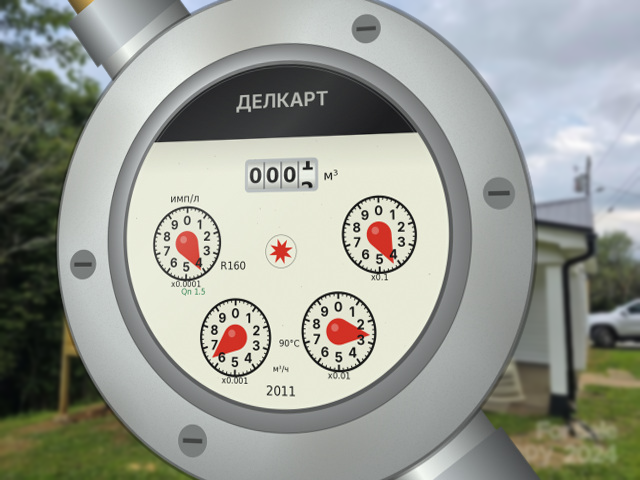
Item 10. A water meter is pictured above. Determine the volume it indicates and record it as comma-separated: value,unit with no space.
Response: 1.4264,m³
